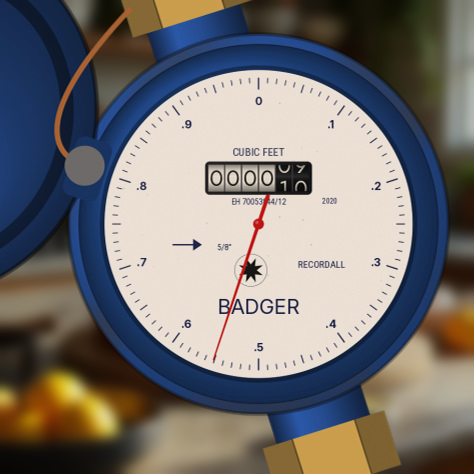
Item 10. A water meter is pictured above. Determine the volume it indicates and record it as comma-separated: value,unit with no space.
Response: 9.55,ft³
